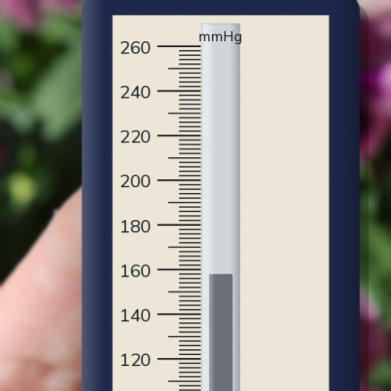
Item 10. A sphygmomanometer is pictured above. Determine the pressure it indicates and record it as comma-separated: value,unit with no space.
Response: 158,mmHg
